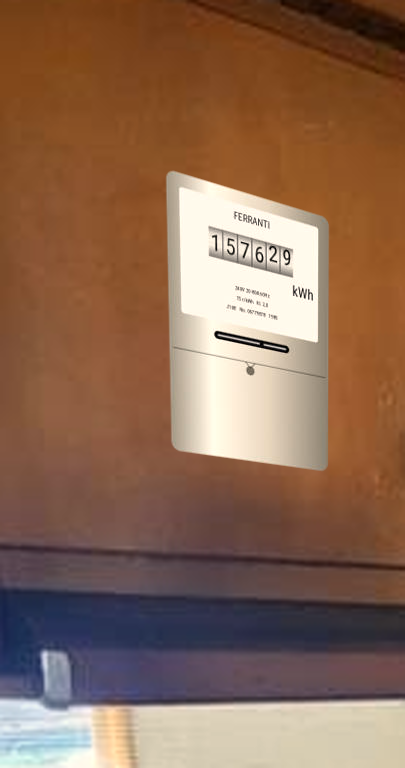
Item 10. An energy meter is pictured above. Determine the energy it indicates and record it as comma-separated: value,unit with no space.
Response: 157629,kWh
